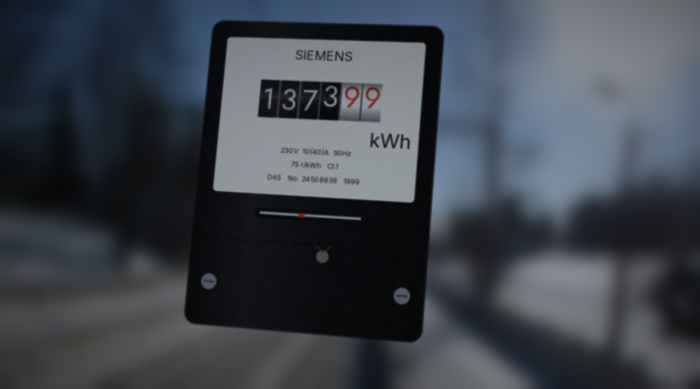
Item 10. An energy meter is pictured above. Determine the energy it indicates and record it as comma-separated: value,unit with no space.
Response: 1373.99,kWh
